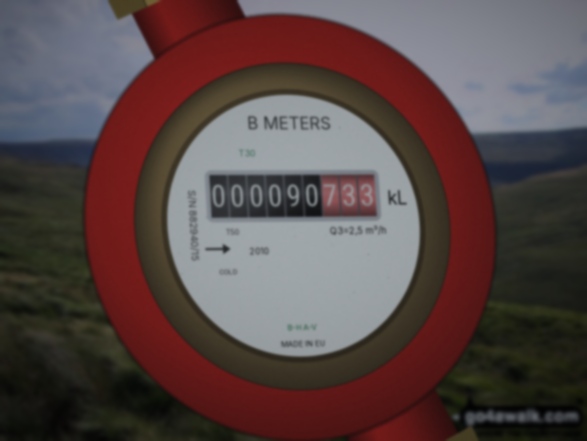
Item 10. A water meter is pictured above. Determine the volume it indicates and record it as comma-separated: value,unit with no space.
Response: 90.733,kL
